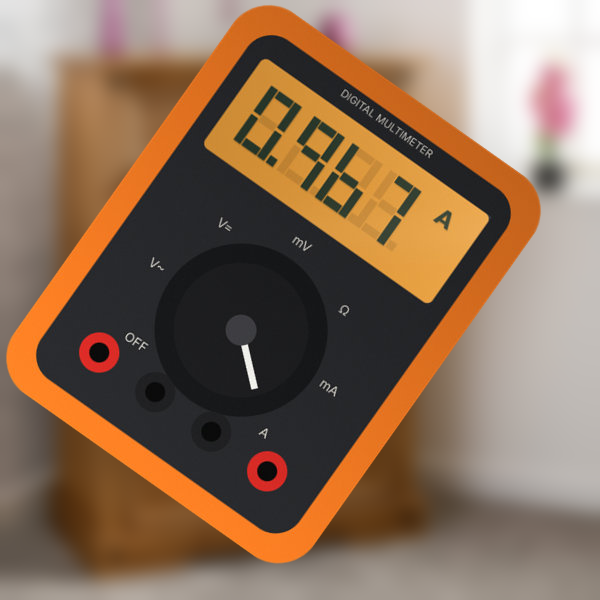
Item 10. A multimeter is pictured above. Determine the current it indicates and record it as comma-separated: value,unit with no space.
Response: 0.967,A
